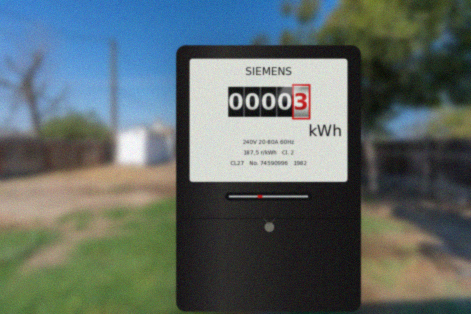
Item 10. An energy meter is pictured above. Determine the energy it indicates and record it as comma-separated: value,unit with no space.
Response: 0.3,kWh
